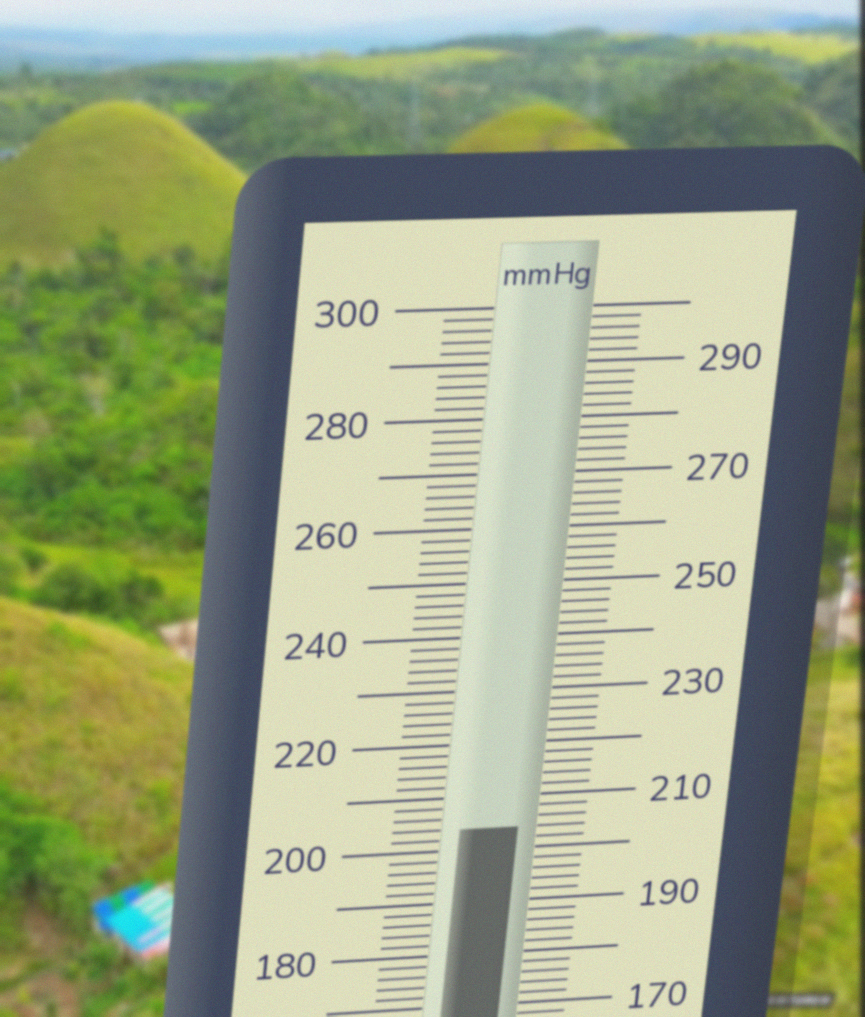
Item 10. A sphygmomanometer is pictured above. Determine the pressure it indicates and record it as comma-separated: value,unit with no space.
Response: 204,mmHg
